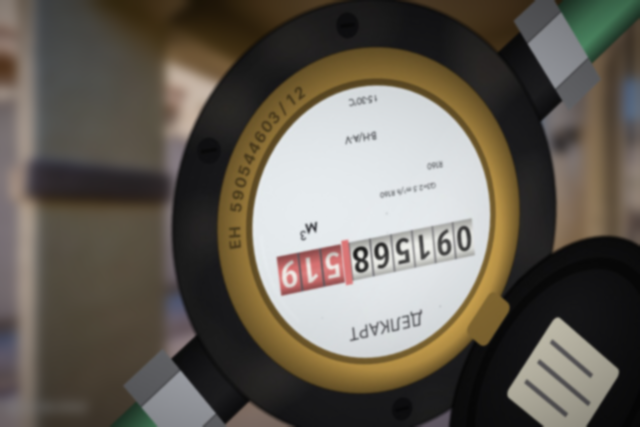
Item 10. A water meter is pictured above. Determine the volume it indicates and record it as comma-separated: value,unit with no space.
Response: 91568.519,m³
